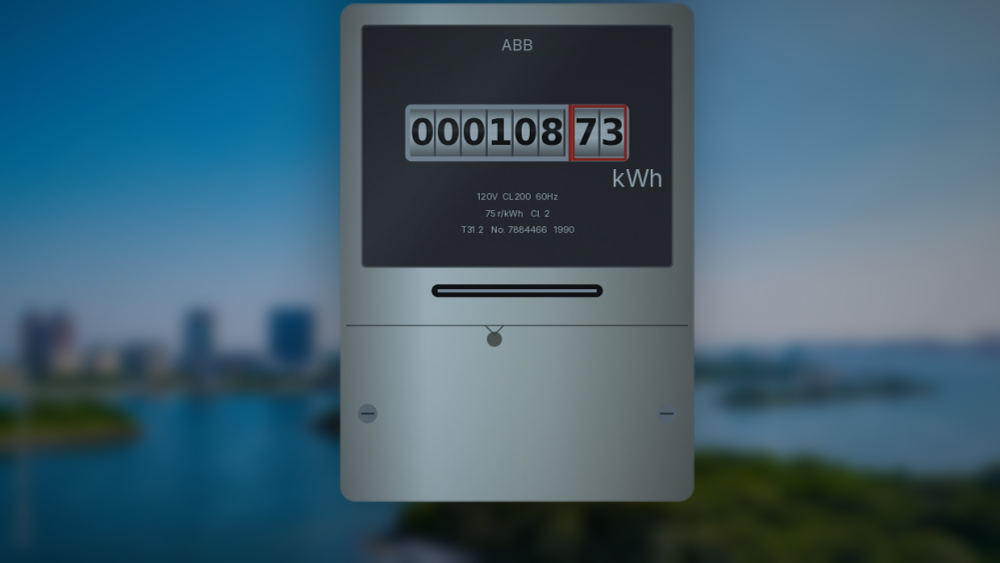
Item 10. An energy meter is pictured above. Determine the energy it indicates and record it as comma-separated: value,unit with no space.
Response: 108.73,kWh
